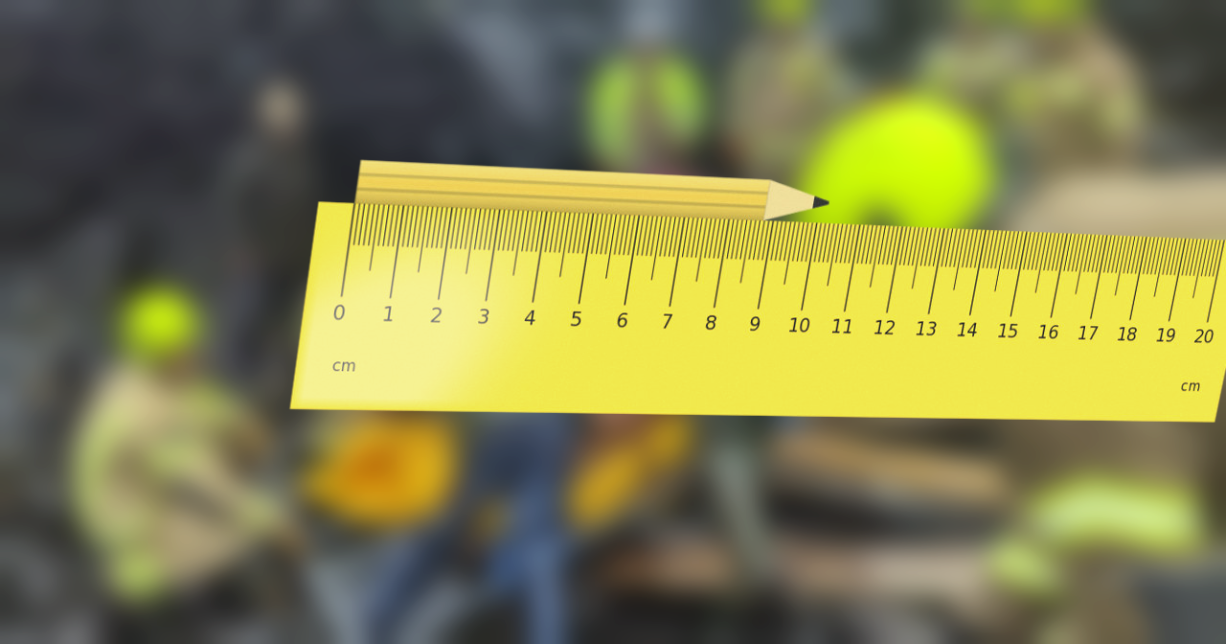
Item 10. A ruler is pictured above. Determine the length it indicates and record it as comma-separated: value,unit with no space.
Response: 10.2,cm
